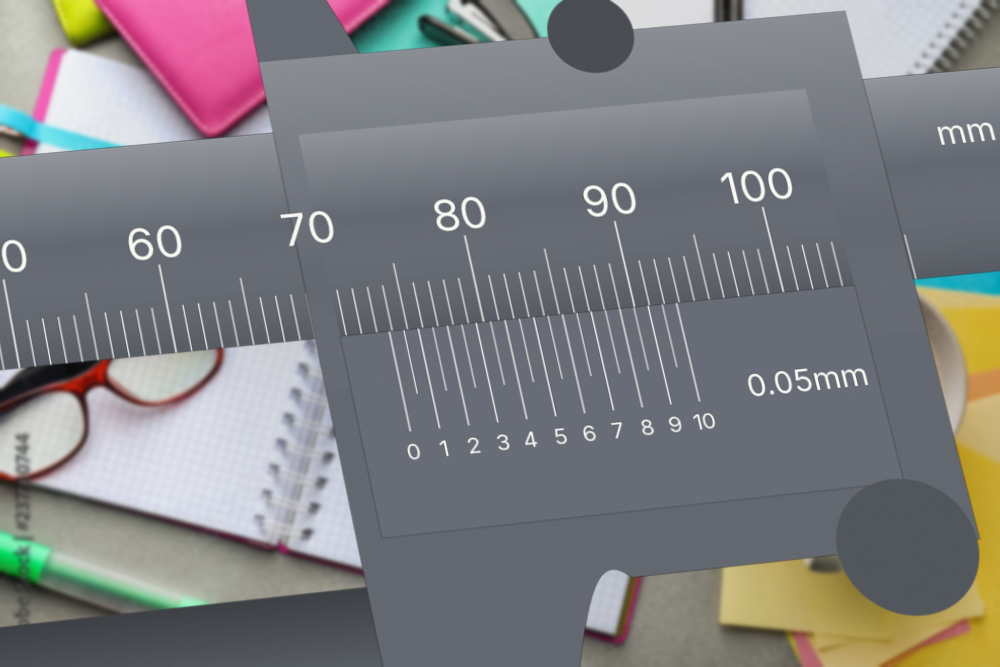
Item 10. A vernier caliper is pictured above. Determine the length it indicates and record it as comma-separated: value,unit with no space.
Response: 73.8,mm
